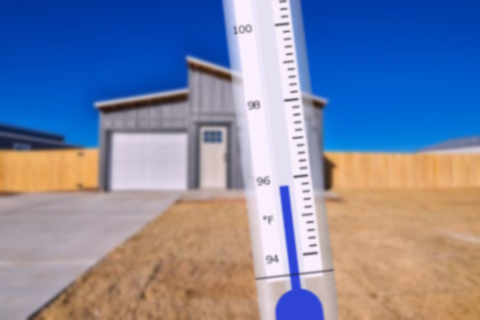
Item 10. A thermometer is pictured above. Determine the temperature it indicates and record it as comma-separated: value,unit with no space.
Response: 95.8,°F
